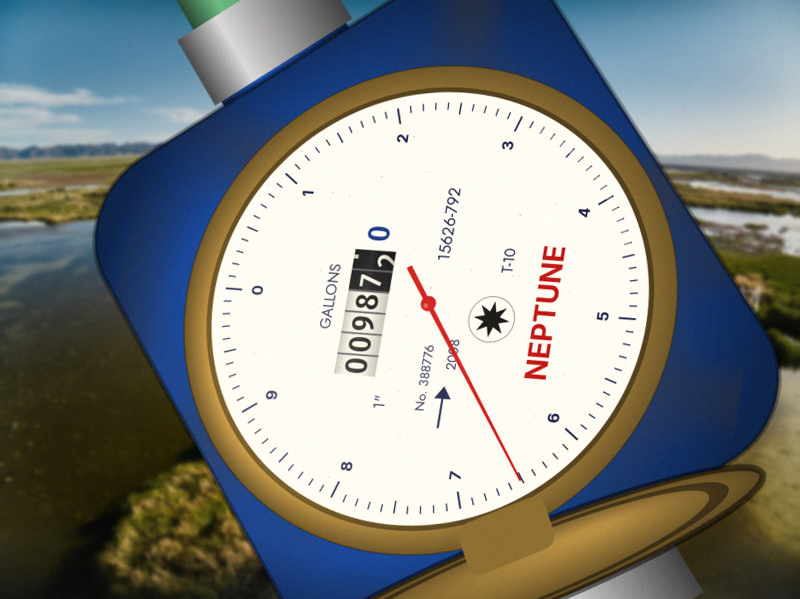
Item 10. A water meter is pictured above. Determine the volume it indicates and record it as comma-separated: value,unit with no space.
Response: 98716.5,gal
